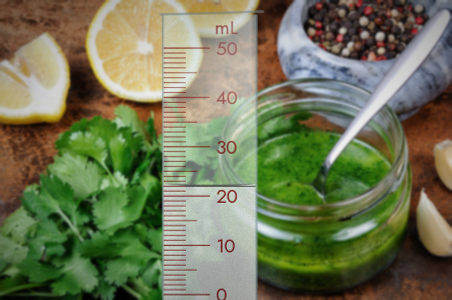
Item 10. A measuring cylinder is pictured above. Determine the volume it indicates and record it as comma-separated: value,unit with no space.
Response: 22,mL
